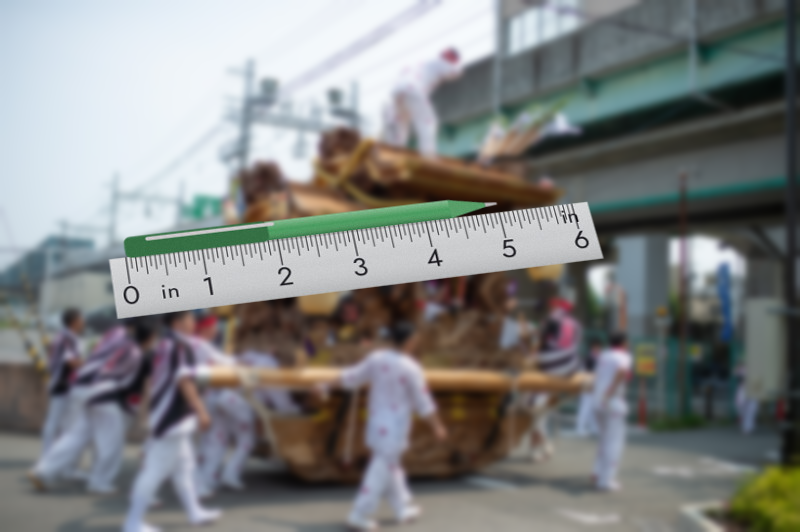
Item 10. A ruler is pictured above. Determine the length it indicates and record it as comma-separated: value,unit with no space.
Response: 5,in
